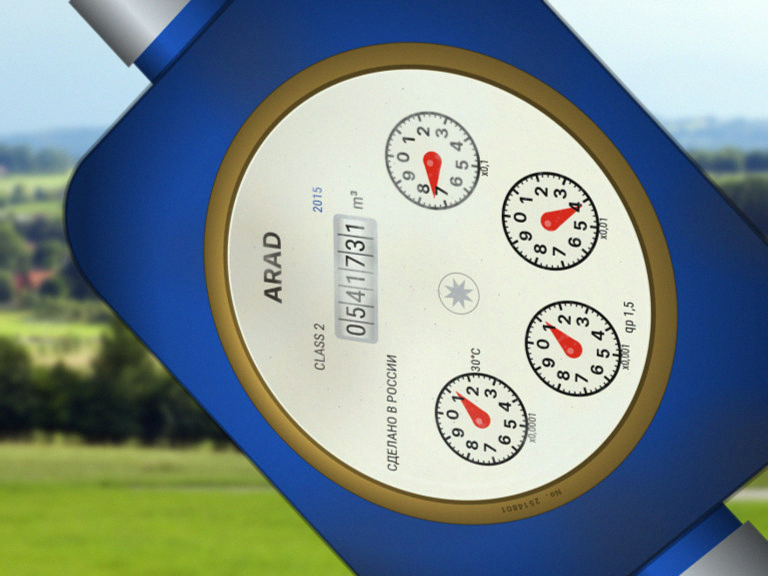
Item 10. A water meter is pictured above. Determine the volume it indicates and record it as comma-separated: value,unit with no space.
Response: 541731.7411,m³
